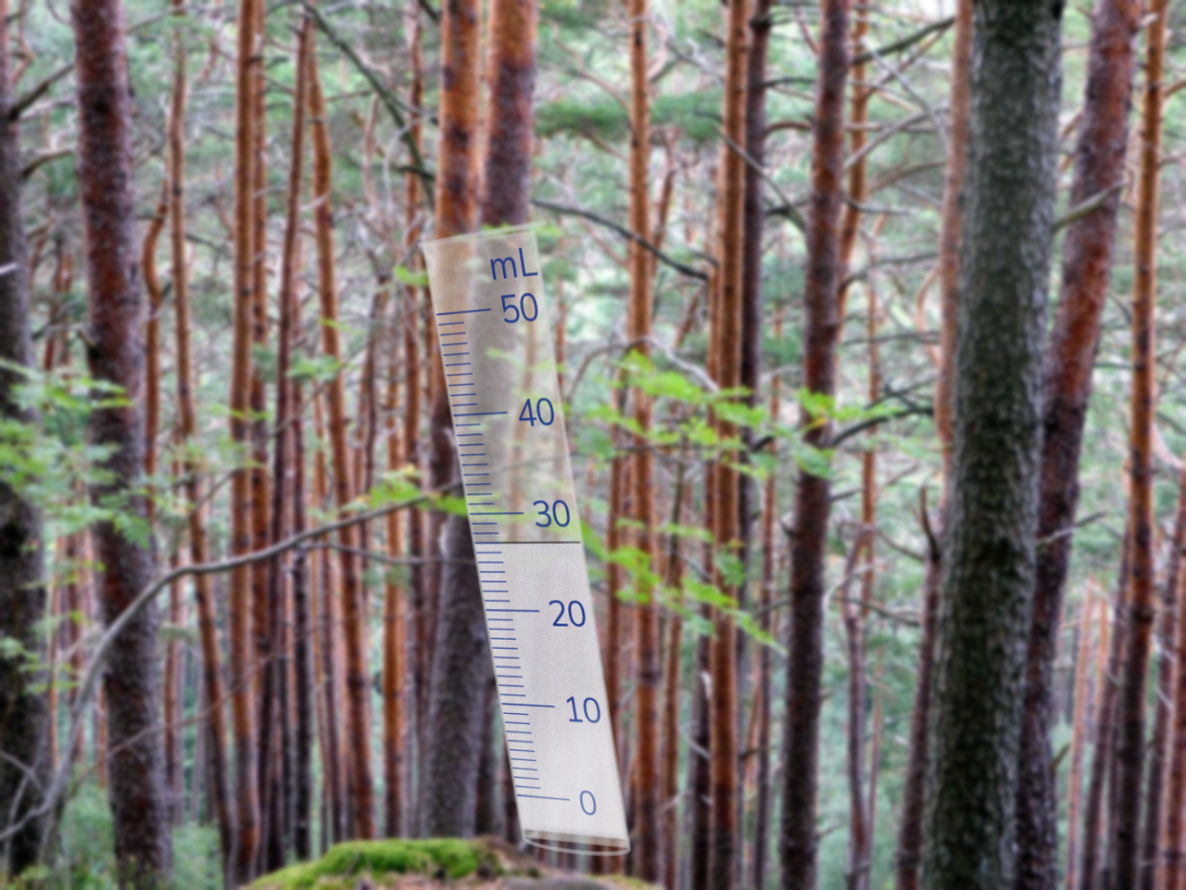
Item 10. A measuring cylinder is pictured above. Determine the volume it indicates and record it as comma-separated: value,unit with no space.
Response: 27,mL
